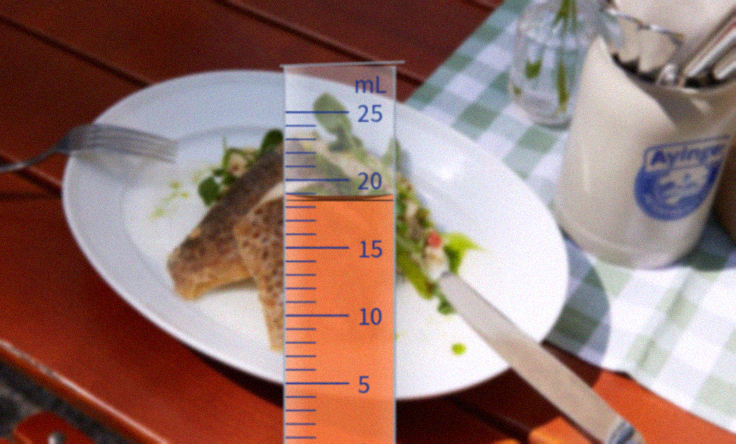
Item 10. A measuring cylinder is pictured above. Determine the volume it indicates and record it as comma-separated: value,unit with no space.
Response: 18.5,mL
